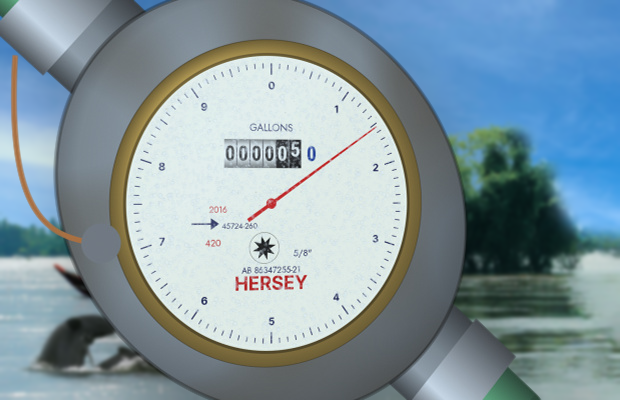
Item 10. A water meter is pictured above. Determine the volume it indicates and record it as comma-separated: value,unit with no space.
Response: 51.5,gal
